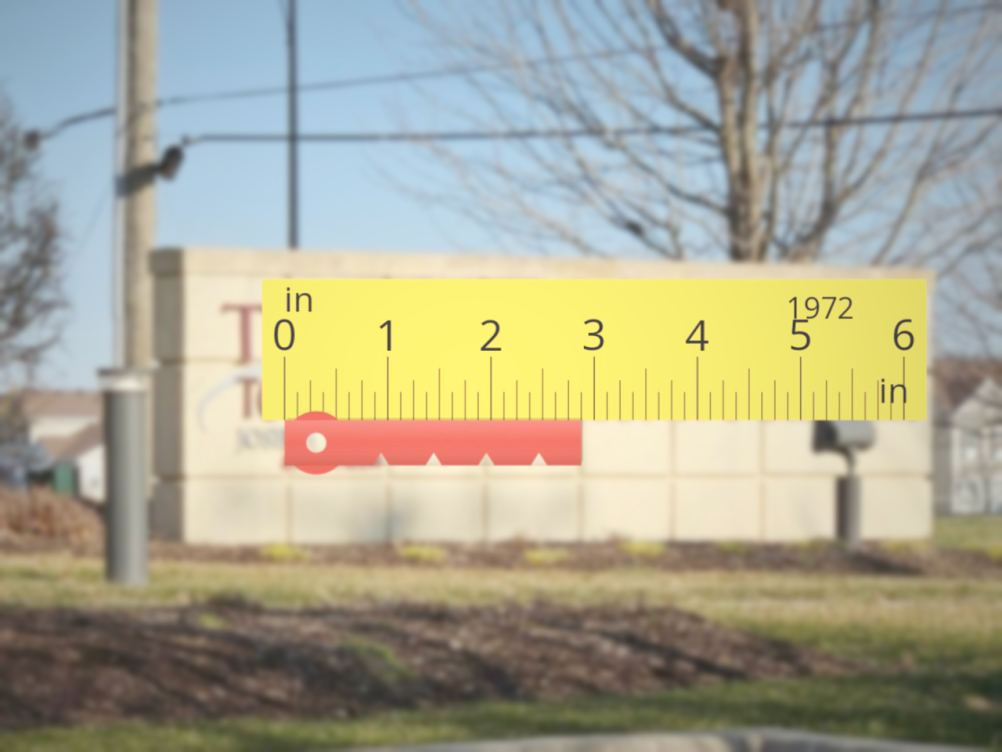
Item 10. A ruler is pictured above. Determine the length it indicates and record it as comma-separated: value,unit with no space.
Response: 2.875,in
